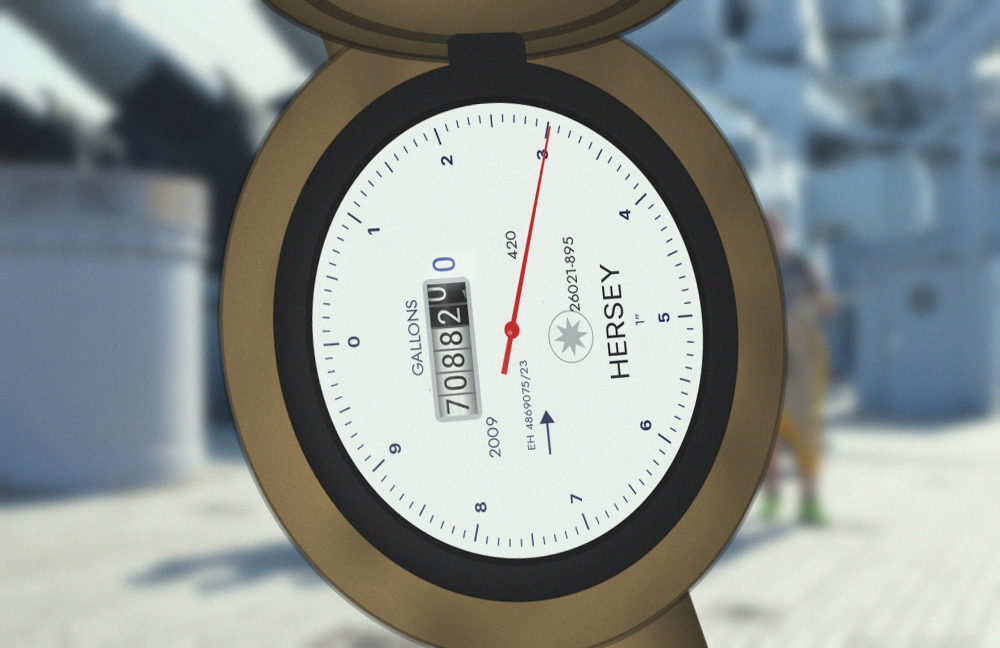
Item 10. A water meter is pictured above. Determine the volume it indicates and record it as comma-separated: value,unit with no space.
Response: 7088203.0,gal
